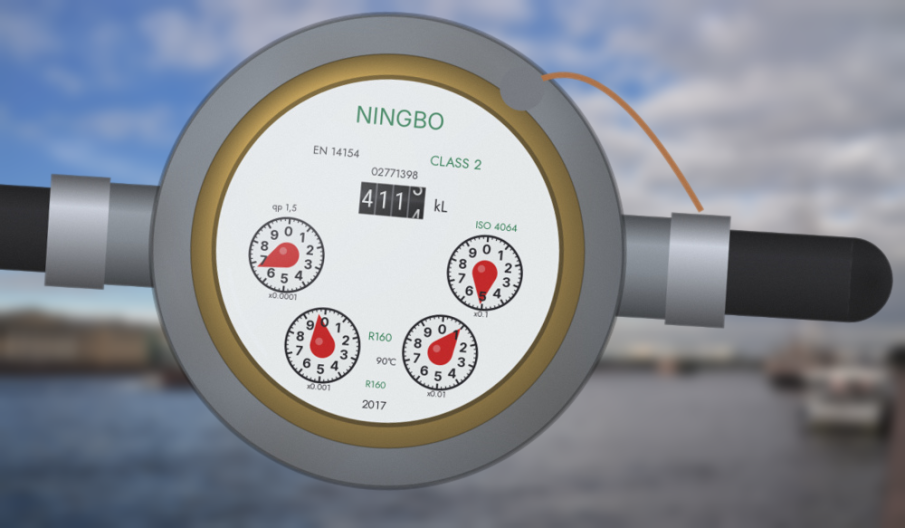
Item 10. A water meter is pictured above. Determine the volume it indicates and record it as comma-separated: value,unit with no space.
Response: 4113.5096,kL
